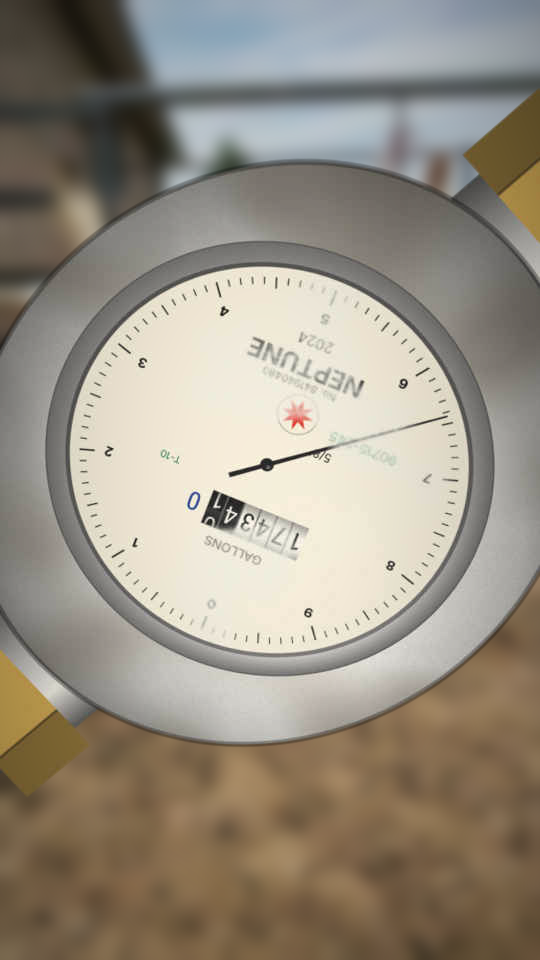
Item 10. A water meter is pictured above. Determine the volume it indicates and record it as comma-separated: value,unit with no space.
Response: 1743406.4,gal
